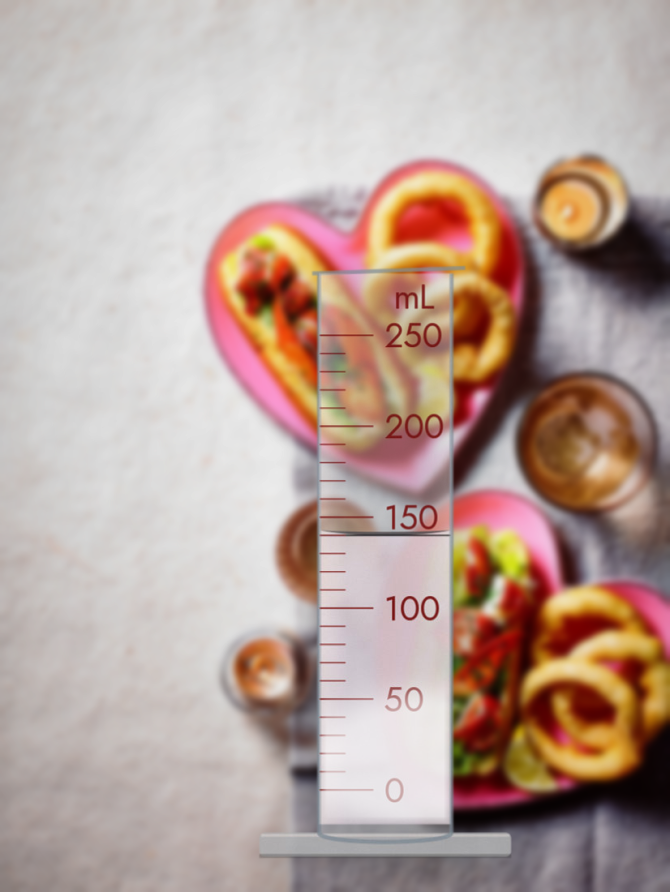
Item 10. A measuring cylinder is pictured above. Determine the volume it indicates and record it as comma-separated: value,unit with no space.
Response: 140,mL
